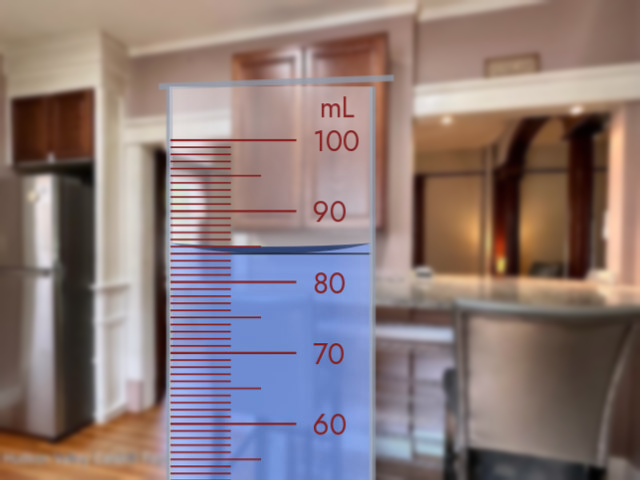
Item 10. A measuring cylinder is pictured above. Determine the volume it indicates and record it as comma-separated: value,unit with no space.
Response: 84,mL
